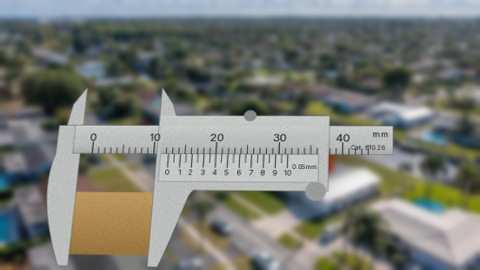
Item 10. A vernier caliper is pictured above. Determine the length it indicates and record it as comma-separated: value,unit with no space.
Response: 12.4,mm
